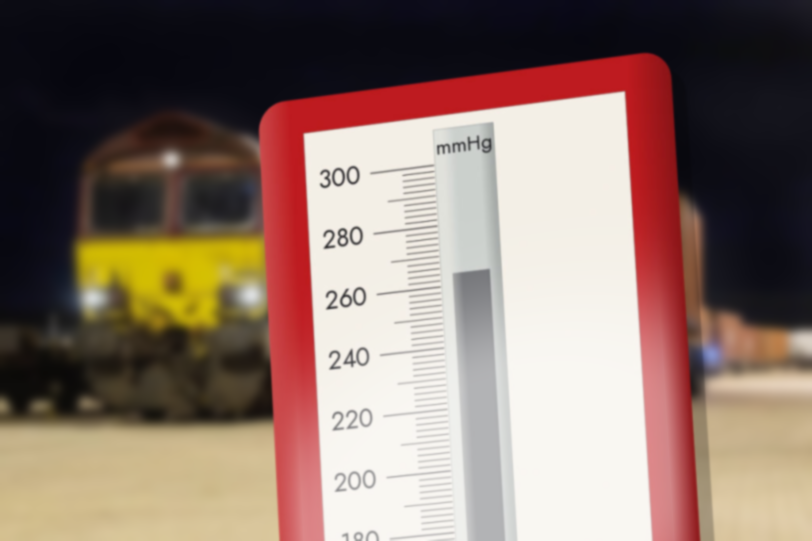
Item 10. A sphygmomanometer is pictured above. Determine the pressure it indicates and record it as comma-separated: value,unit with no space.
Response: 264,mmHg
